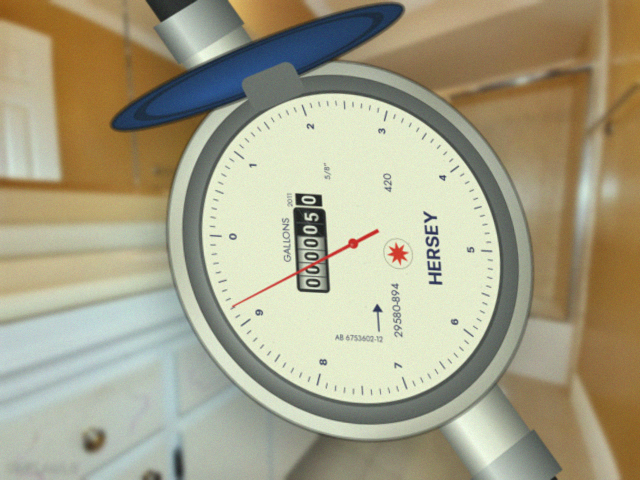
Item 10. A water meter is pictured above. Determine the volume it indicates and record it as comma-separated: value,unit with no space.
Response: 49.2,gal
